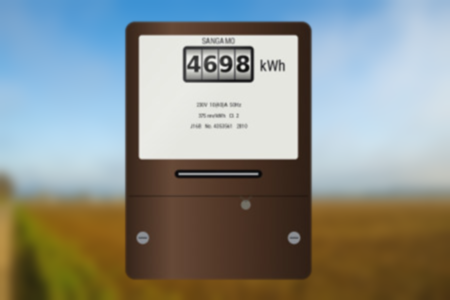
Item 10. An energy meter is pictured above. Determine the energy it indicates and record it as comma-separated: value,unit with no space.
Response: 4698,kWh
